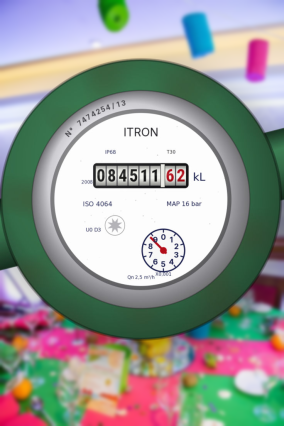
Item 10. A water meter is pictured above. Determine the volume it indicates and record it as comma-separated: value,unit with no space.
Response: 84511.628,kL
